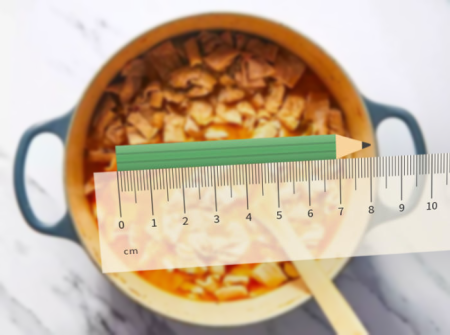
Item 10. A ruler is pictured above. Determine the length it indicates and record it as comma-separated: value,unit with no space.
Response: 8,cm
